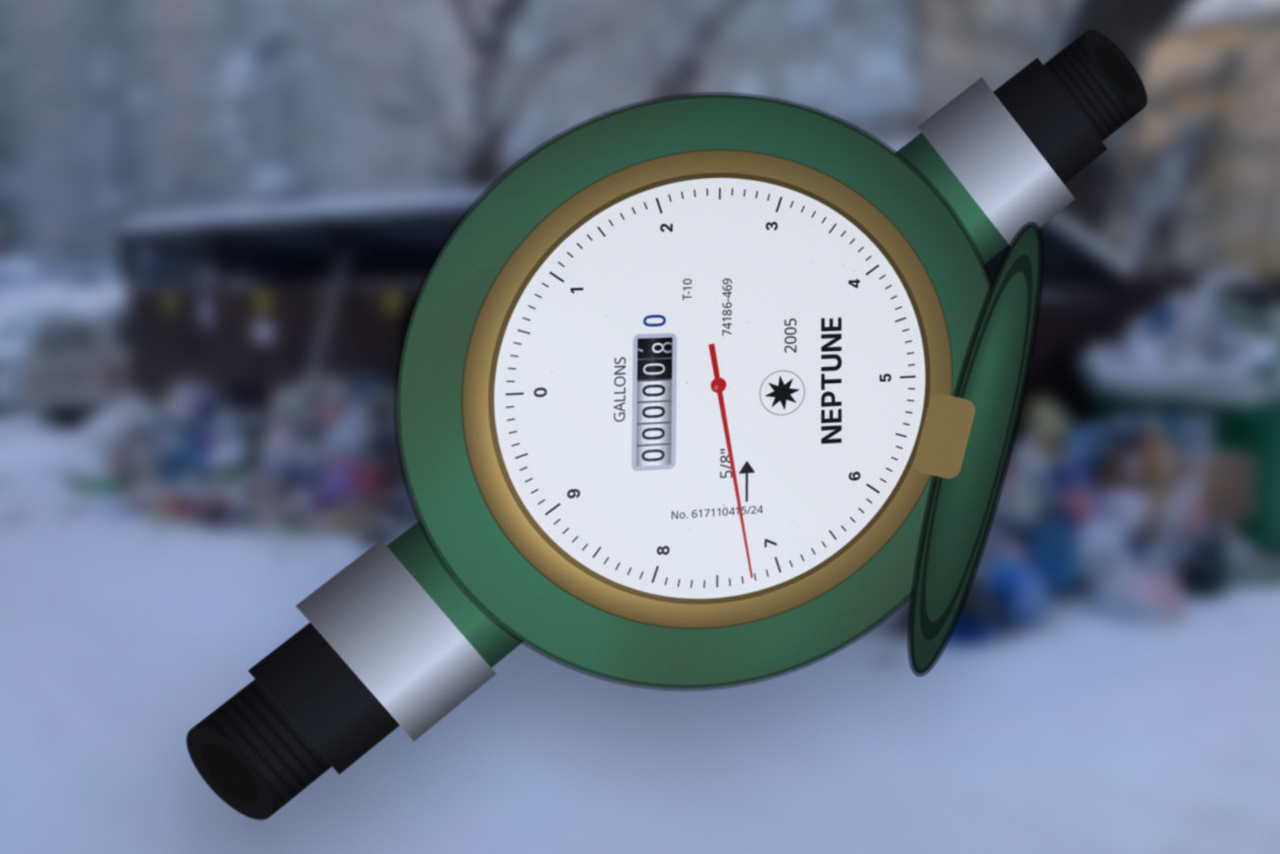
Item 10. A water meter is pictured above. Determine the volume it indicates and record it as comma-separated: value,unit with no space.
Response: 77.2,gal
